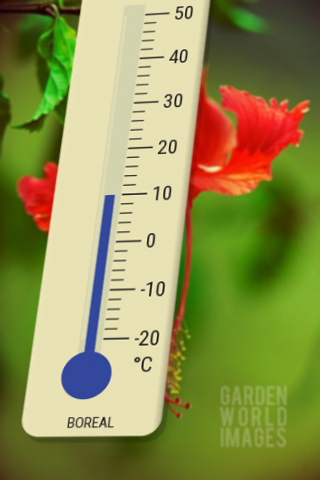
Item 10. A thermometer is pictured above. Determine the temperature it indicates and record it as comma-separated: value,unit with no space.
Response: 10,°C
